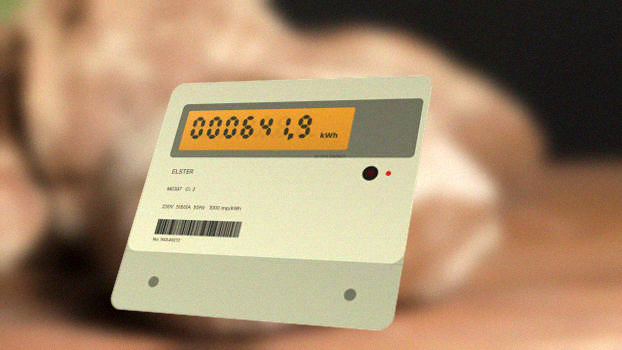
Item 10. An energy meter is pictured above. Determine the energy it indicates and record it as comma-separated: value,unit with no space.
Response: 641.9,kWh
